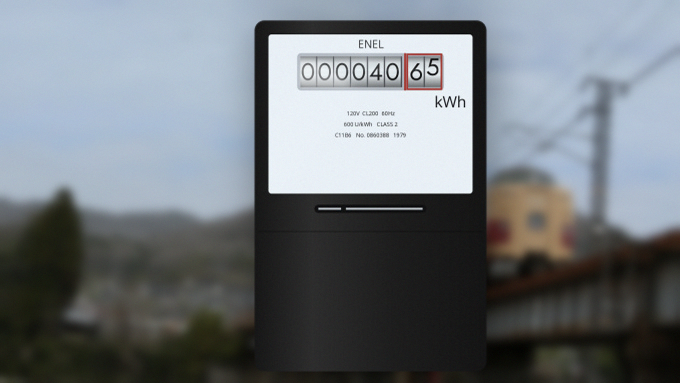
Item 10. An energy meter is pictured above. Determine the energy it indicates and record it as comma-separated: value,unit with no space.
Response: 40.65,kWh
